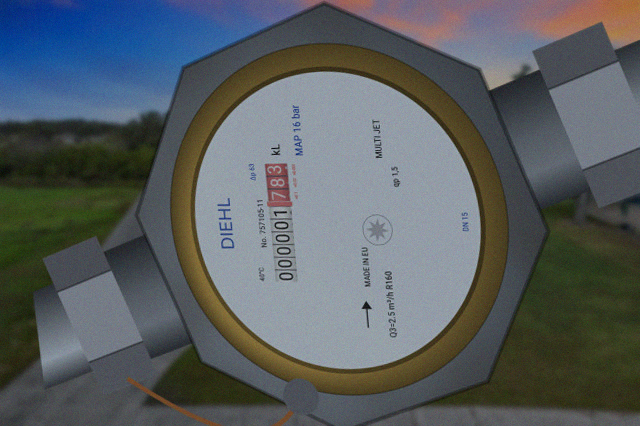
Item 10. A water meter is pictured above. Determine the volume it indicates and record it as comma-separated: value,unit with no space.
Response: 1.783,kL
